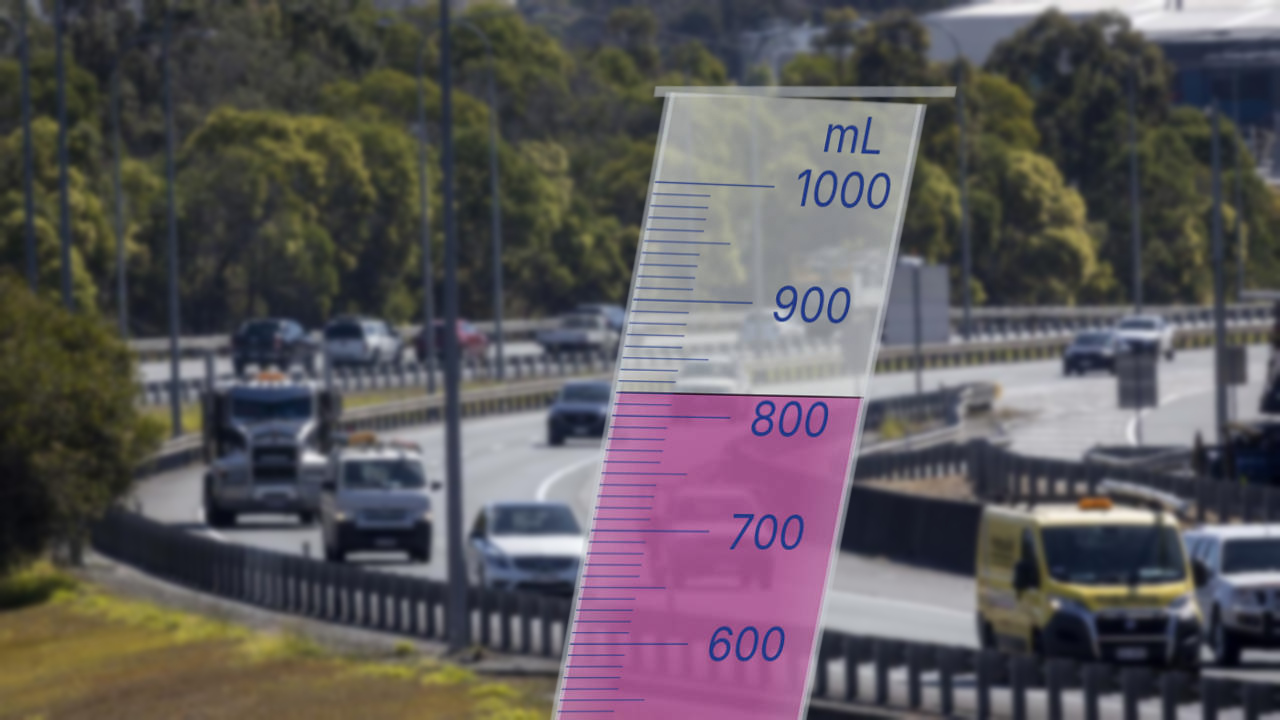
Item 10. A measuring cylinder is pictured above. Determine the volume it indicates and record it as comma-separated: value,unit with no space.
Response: 820,mL
